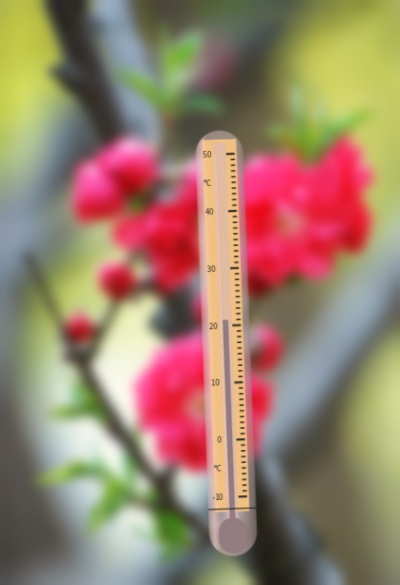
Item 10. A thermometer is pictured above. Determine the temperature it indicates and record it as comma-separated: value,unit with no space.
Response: 21,°C
